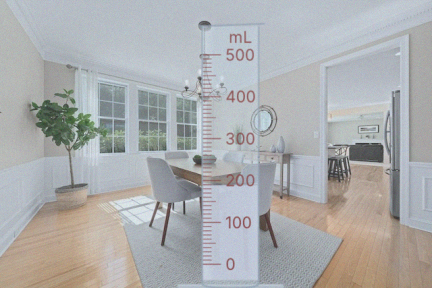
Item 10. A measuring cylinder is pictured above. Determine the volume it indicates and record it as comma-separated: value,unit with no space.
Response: 190,mL
